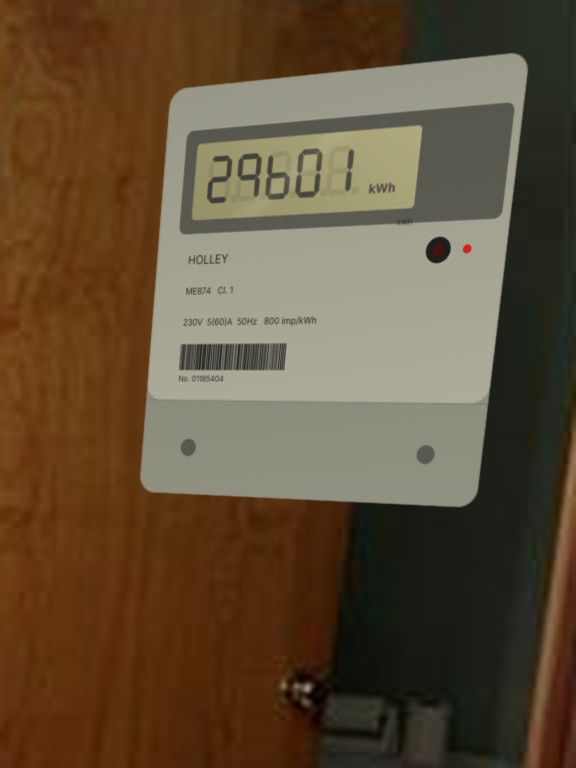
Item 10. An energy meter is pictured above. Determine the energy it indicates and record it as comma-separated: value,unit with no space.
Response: 29601,kWh
